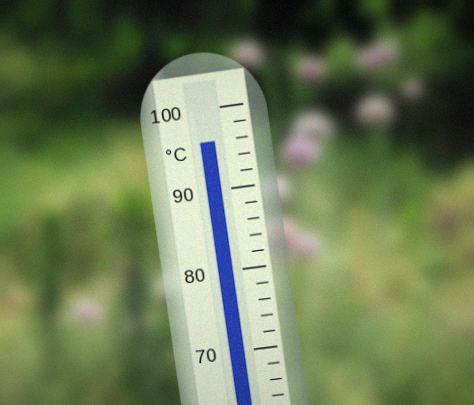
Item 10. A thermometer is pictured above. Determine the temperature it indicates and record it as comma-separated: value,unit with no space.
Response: 96,°C
